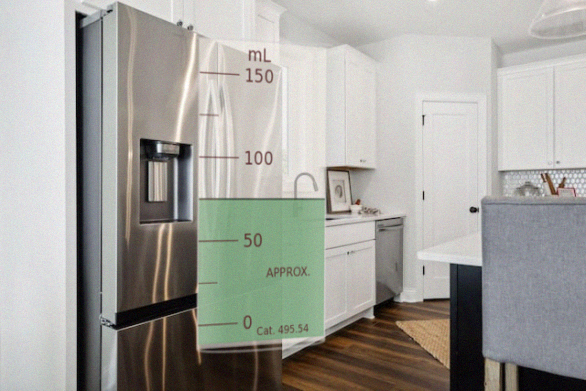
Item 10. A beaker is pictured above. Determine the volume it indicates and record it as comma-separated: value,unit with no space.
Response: 75,mL
